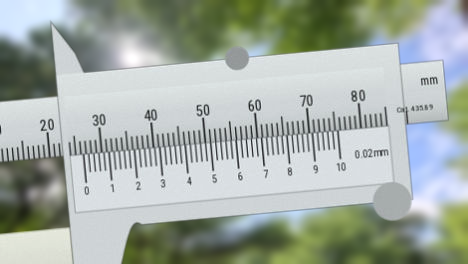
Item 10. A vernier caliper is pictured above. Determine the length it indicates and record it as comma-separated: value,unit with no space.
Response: 26.5,mm
